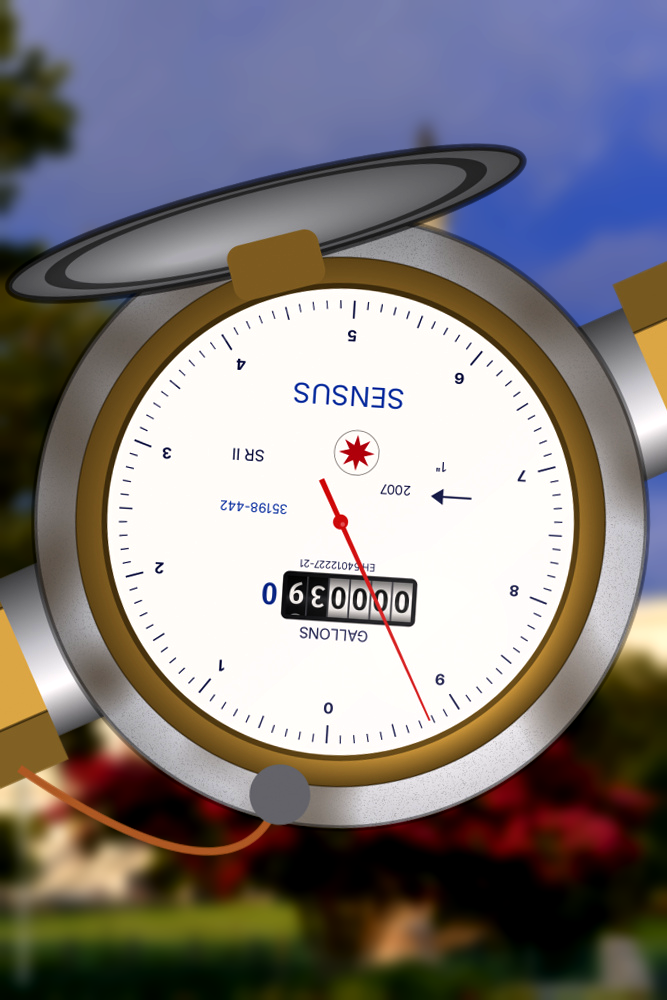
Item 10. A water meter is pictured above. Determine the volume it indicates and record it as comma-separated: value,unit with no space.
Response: 389.2,gal
